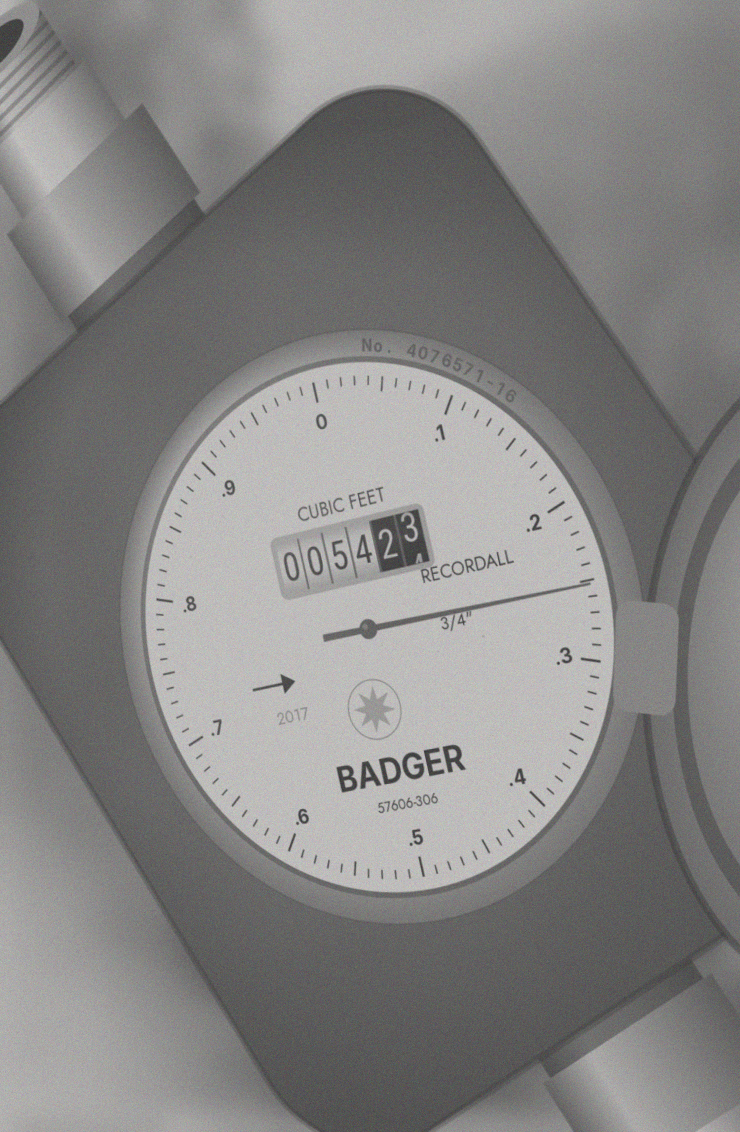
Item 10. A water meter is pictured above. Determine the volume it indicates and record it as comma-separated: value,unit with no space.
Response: 5423.25,ft³
